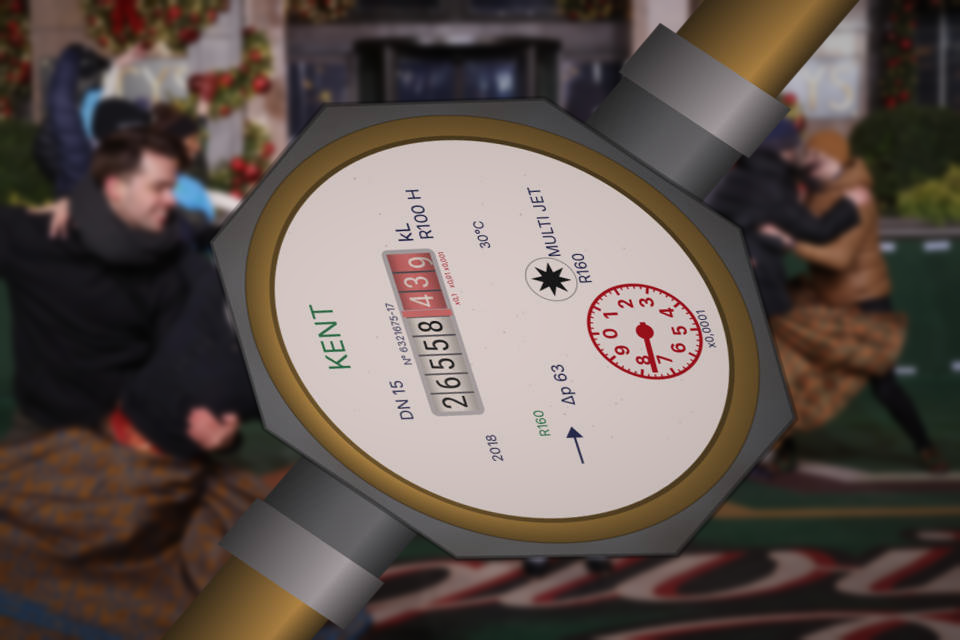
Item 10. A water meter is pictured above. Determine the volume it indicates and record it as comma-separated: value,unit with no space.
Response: 26558.4387,kL
